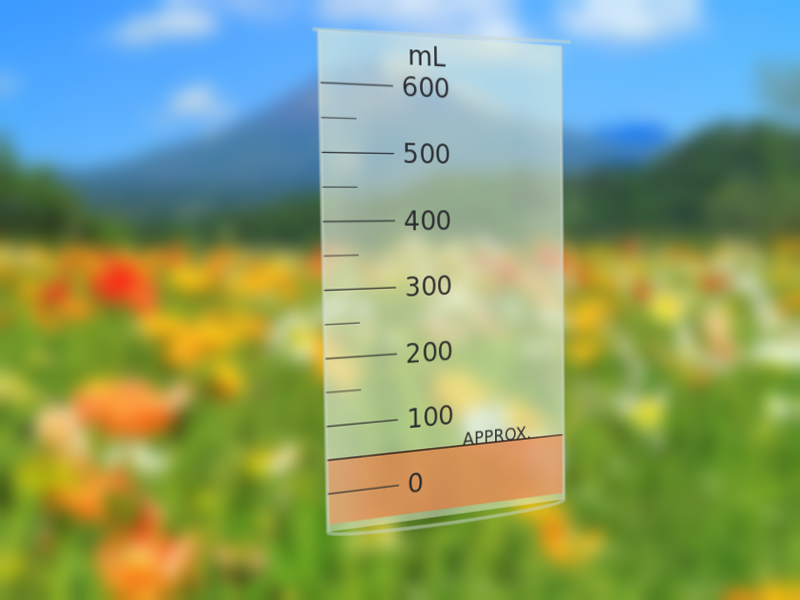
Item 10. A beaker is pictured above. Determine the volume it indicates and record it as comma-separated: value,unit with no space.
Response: 50,mL
